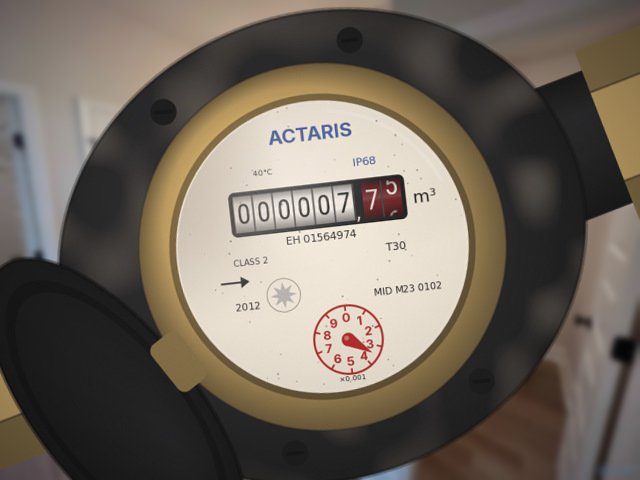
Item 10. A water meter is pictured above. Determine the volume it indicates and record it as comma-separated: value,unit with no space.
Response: 7.753,m³
